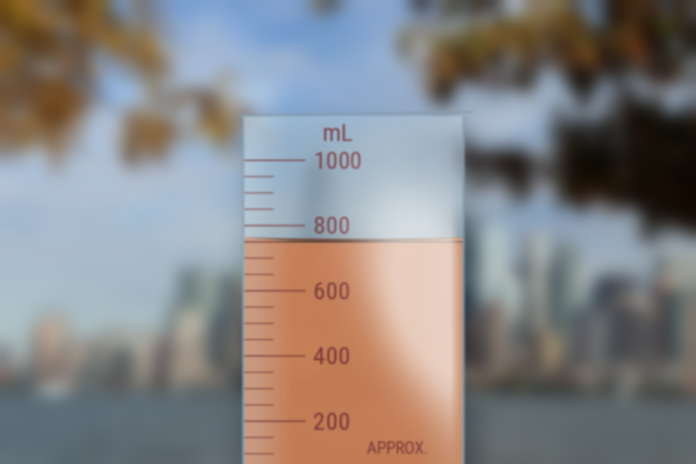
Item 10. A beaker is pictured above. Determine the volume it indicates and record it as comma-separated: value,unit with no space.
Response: 750,mL
